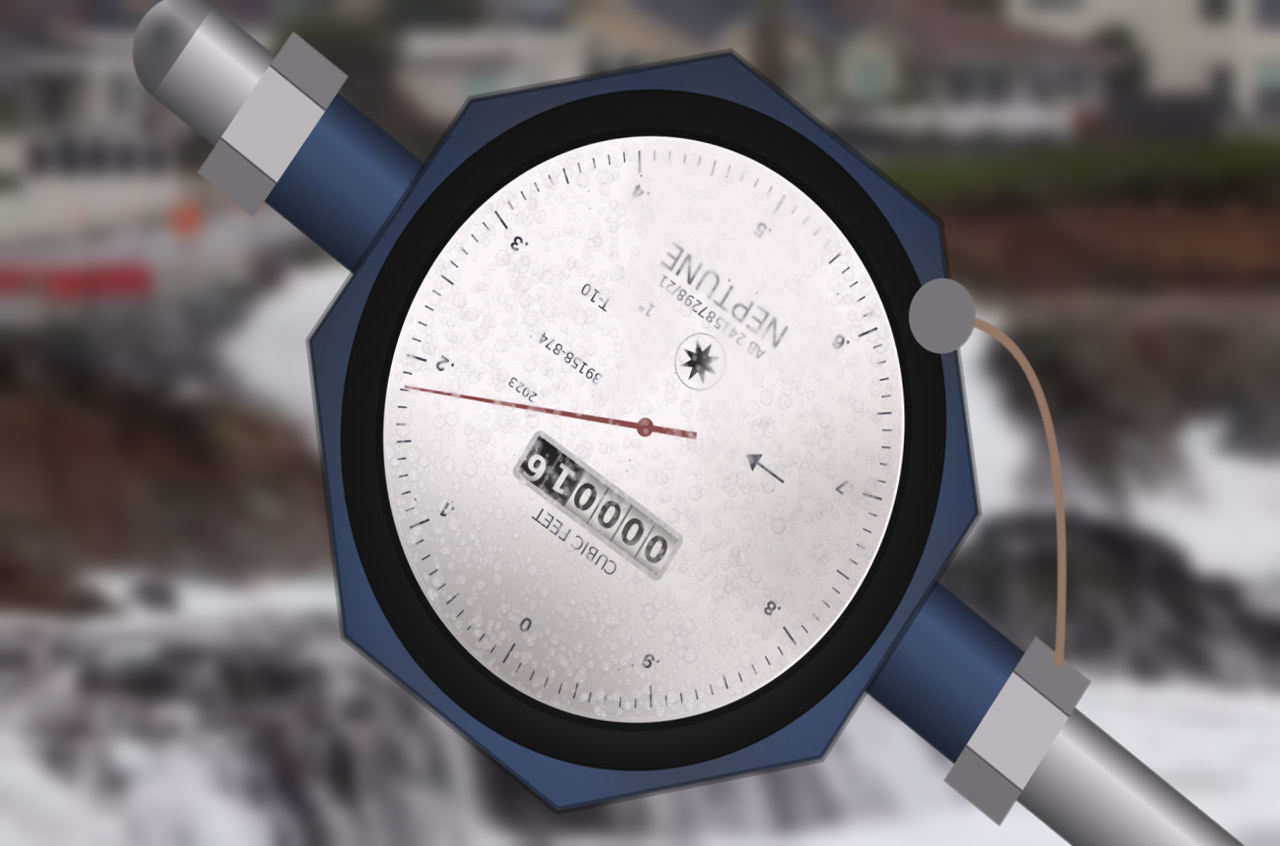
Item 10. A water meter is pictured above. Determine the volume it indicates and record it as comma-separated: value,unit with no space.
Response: 16.18,ft³
